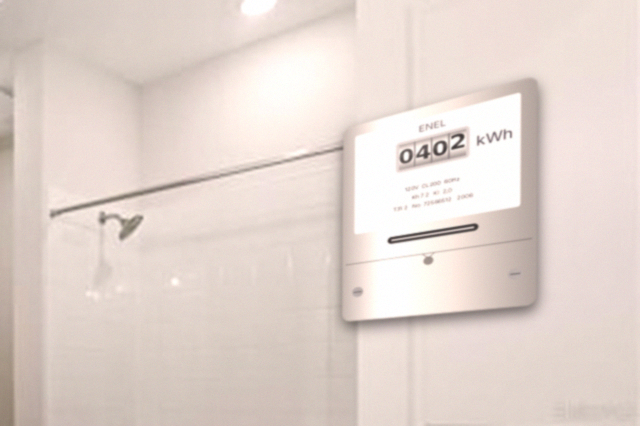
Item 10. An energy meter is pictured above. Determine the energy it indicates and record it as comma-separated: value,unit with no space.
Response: 402,kWh
